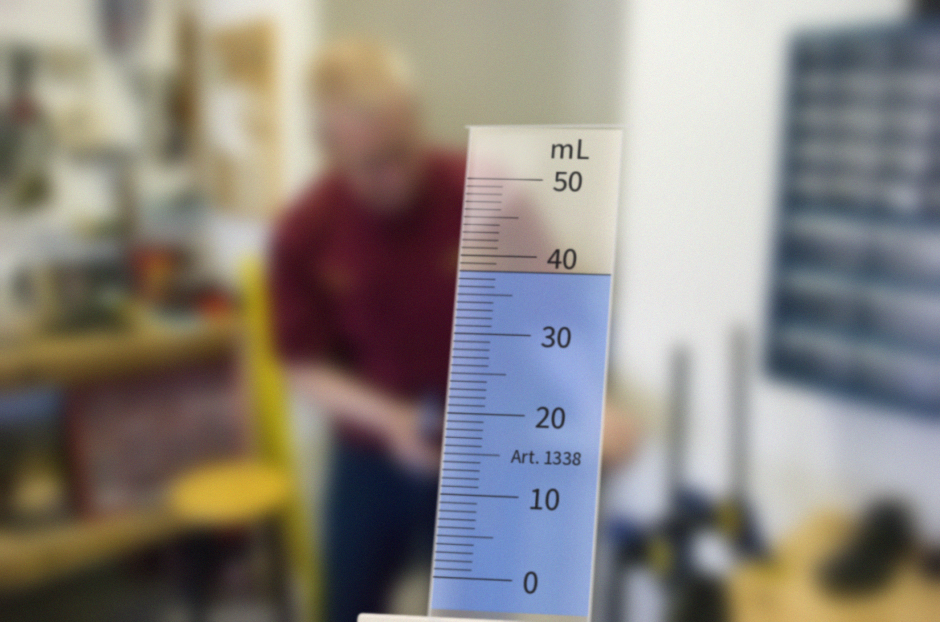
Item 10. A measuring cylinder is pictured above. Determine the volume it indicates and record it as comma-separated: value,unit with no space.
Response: 38,mL
